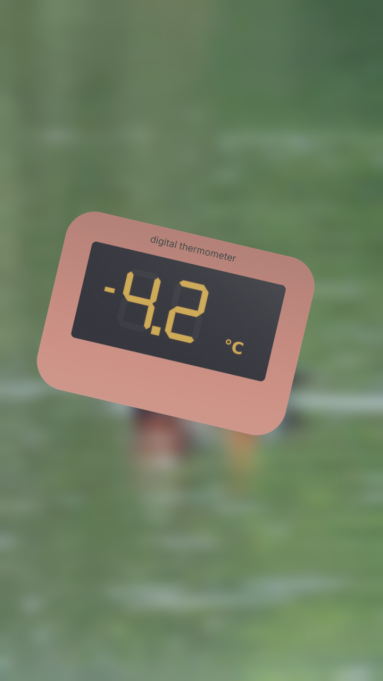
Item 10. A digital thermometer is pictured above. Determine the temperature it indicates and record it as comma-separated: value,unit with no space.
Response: -4.2,°C
